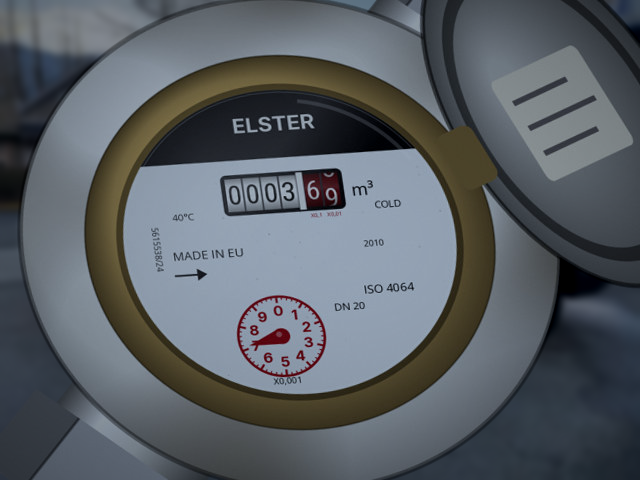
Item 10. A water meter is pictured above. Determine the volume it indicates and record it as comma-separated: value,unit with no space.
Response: 3.687,m³
